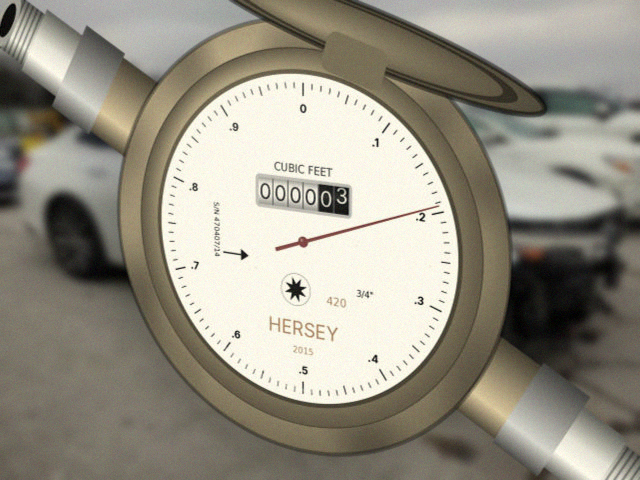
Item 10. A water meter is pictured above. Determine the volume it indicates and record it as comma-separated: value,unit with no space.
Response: 3.19,ft³
